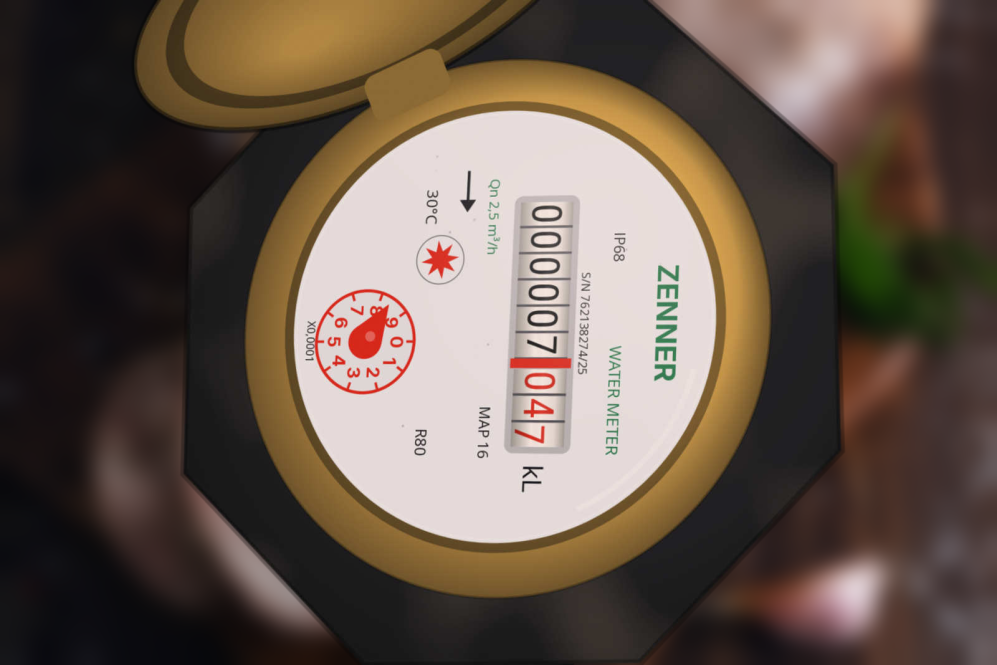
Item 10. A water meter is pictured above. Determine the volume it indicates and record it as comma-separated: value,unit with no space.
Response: 7.0468,kL
